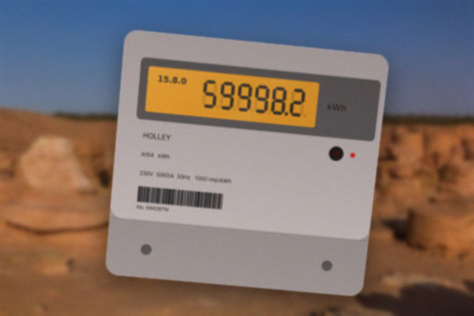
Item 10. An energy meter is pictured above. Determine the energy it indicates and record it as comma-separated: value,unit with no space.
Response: 59998.2,kWh
